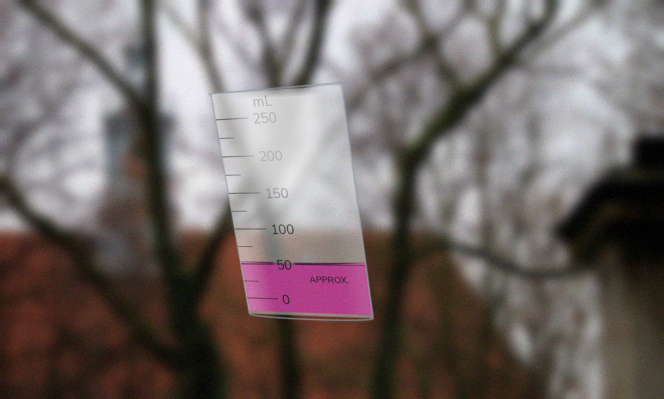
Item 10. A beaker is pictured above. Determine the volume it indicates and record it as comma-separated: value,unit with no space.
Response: 50,mL
